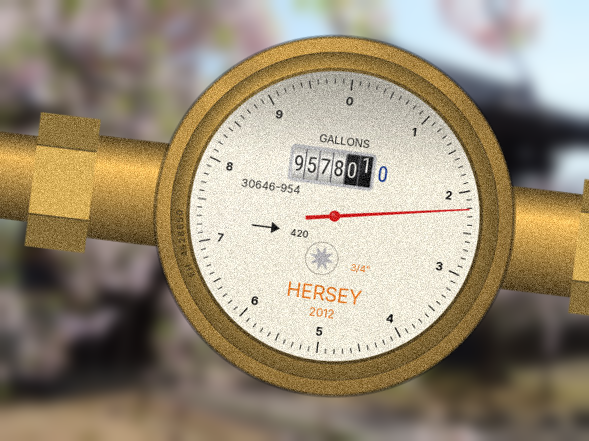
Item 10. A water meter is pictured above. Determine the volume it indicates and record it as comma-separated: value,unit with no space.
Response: 9578012.2,gal
